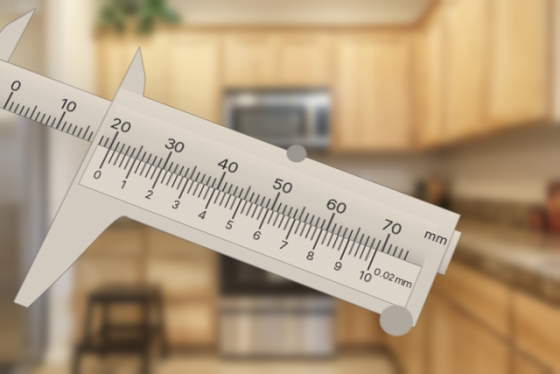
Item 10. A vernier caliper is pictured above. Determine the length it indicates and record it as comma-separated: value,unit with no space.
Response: 20.0,mm
